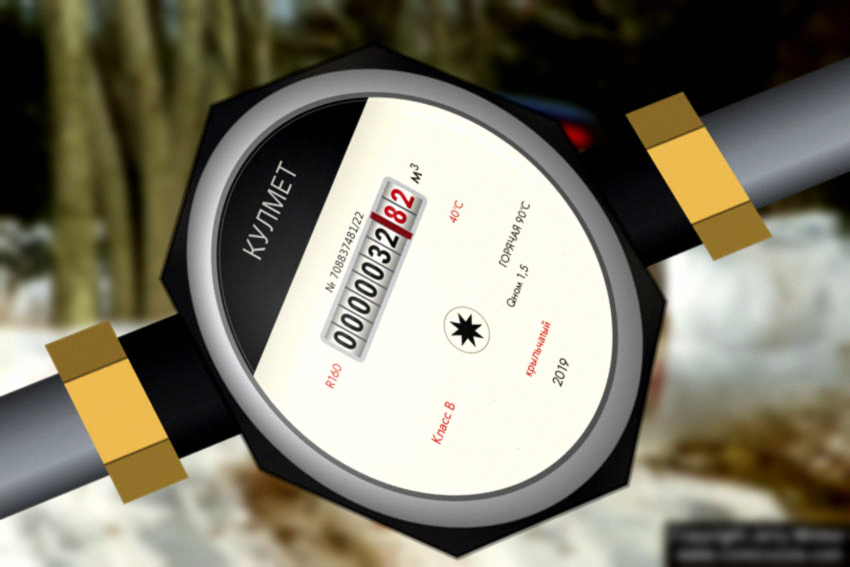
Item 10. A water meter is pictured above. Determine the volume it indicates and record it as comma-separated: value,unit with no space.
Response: 32.82,m³
